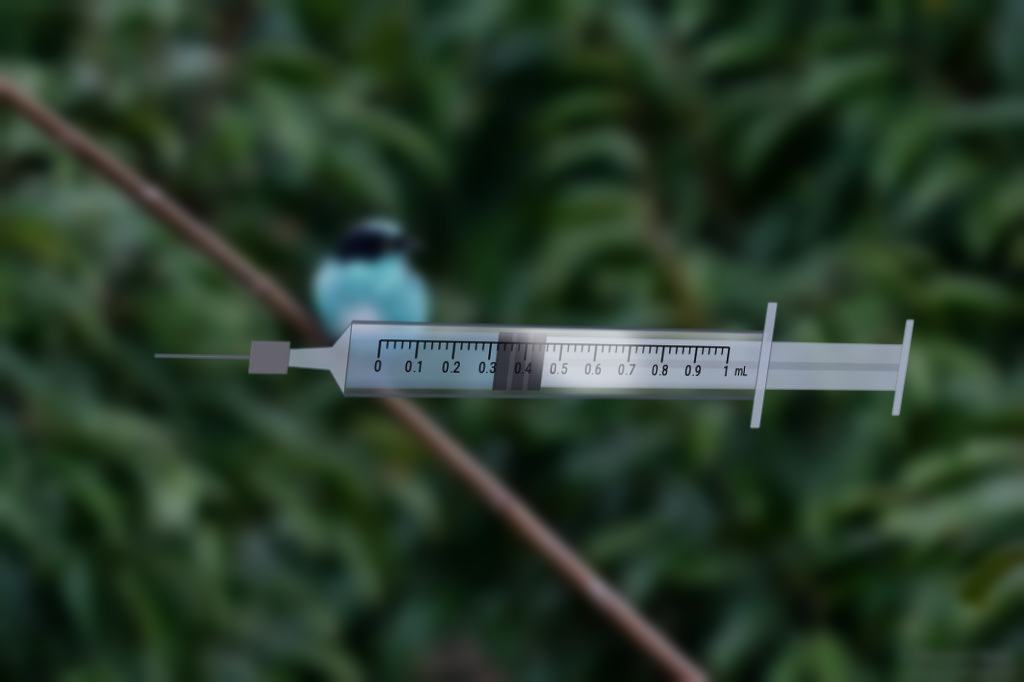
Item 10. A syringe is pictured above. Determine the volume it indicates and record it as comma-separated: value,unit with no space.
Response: 0.32,mL
